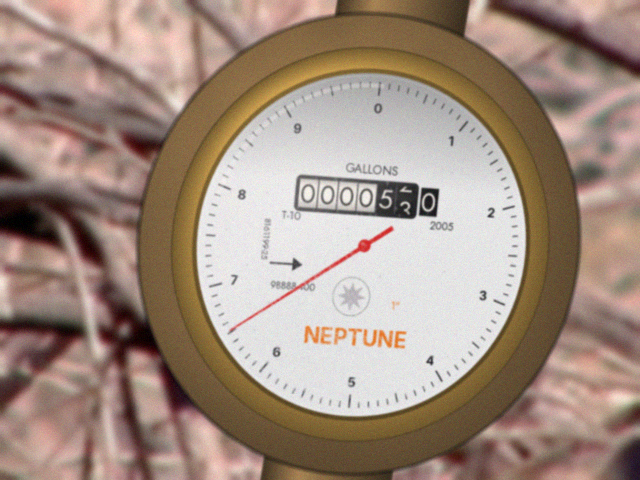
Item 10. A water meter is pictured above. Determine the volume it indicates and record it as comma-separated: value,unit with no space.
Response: 526.5,gal
